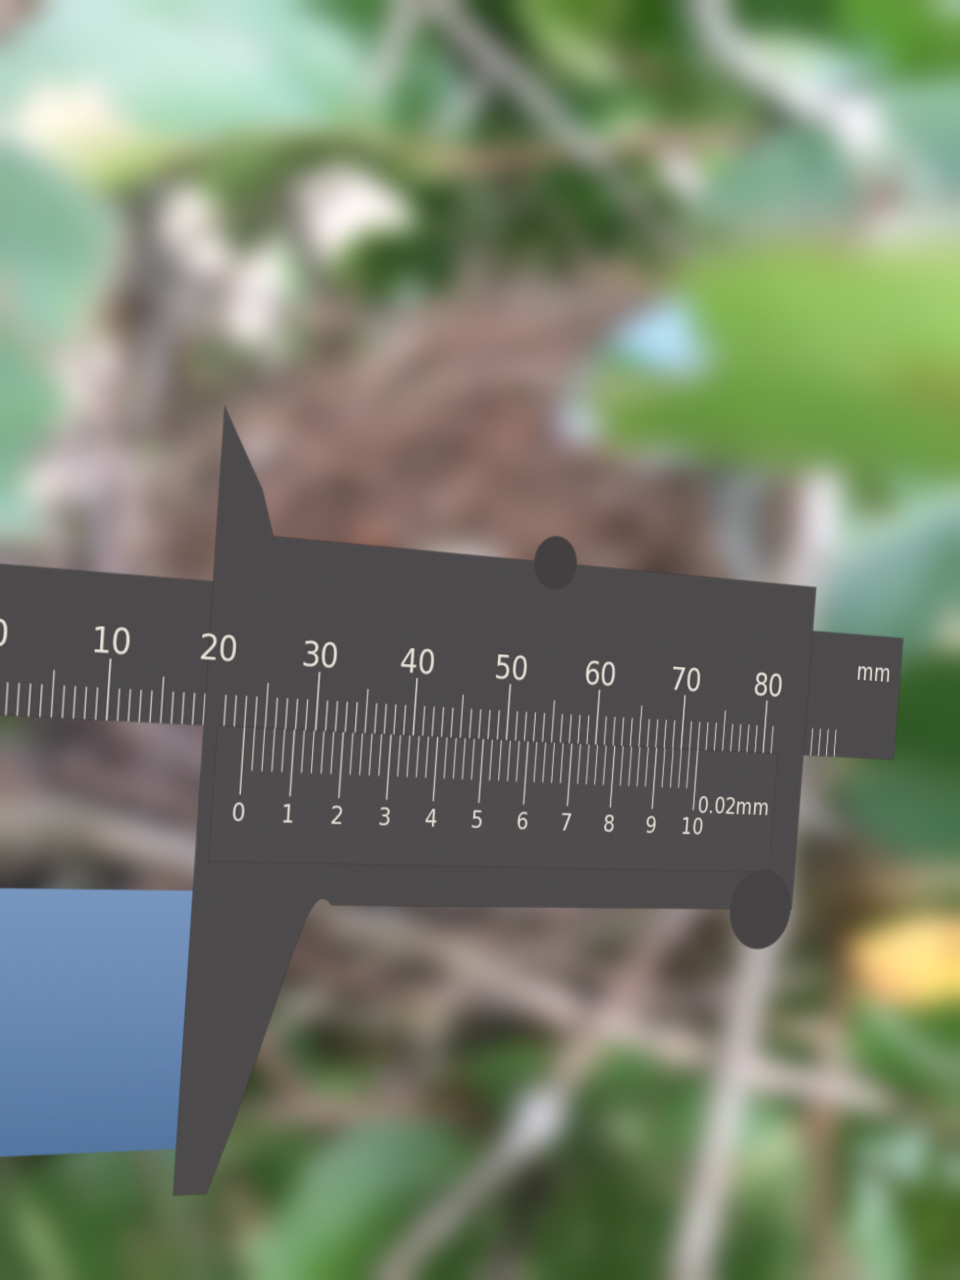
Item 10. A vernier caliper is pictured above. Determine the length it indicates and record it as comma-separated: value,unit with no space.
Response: 23.0,mm
